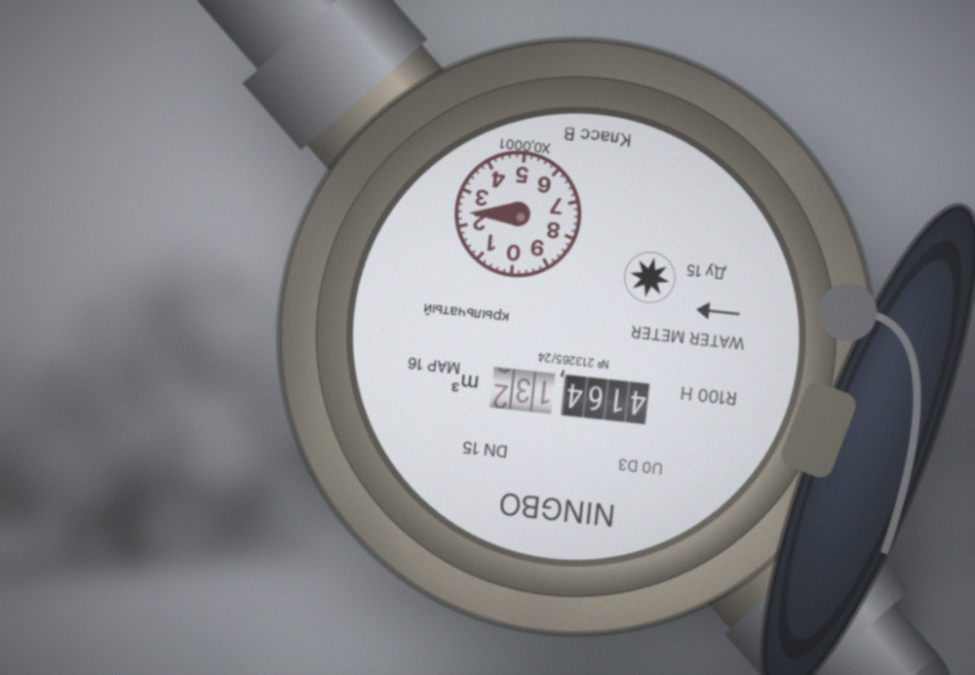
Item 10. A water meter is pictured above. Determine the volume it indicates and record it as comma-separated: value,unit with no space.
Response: 4164.1322,m³
